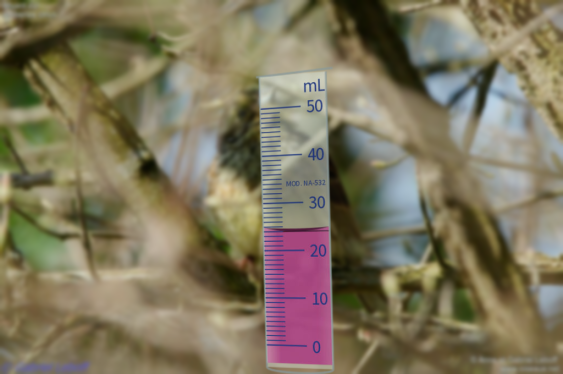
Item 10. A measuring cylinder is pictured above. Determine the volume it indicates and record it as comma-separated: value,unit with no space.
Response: 24,mL
